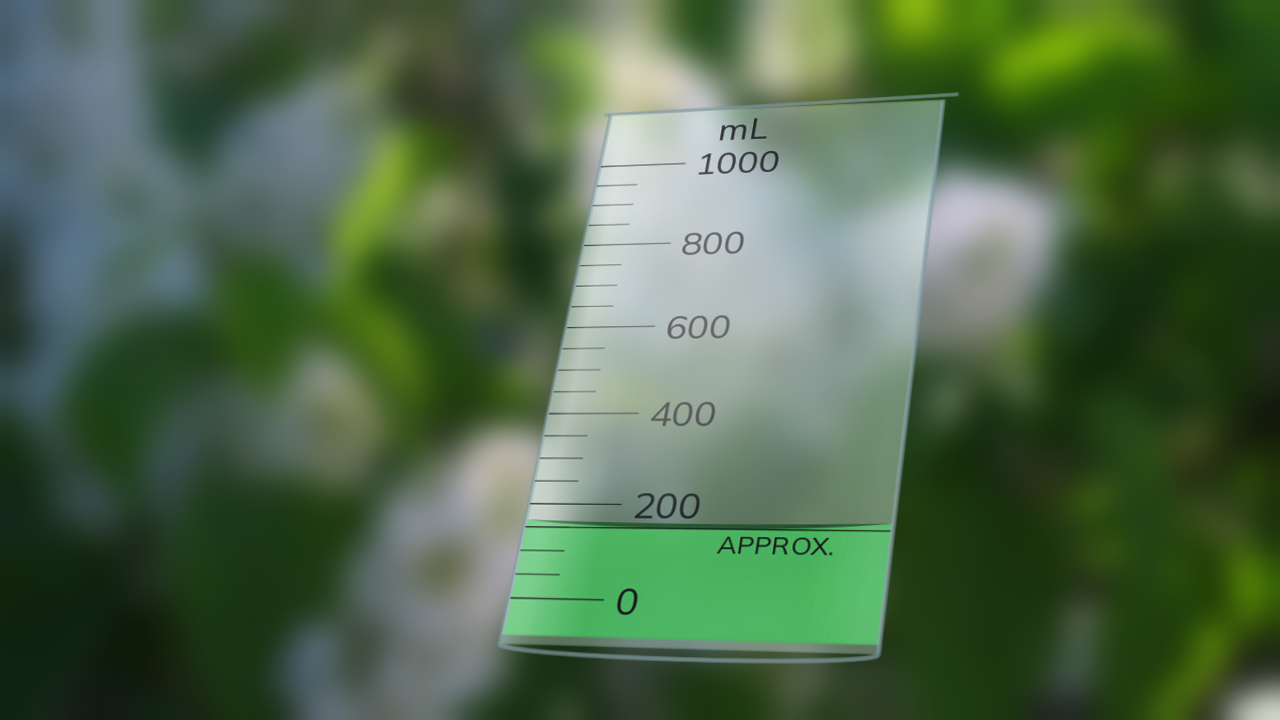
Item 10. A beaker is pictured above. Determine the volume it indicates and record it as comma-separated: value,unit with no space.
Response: 150,mL
